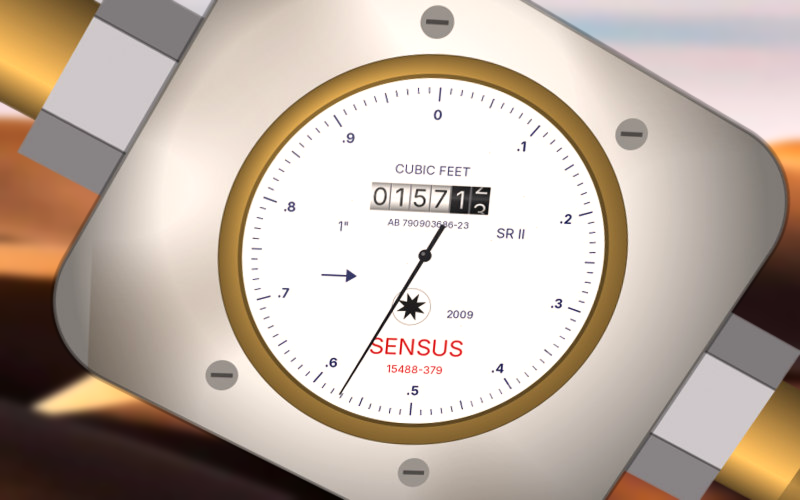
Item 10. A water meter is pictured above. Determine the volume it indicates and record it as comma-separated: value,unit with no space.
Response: 15712.57,ft³
